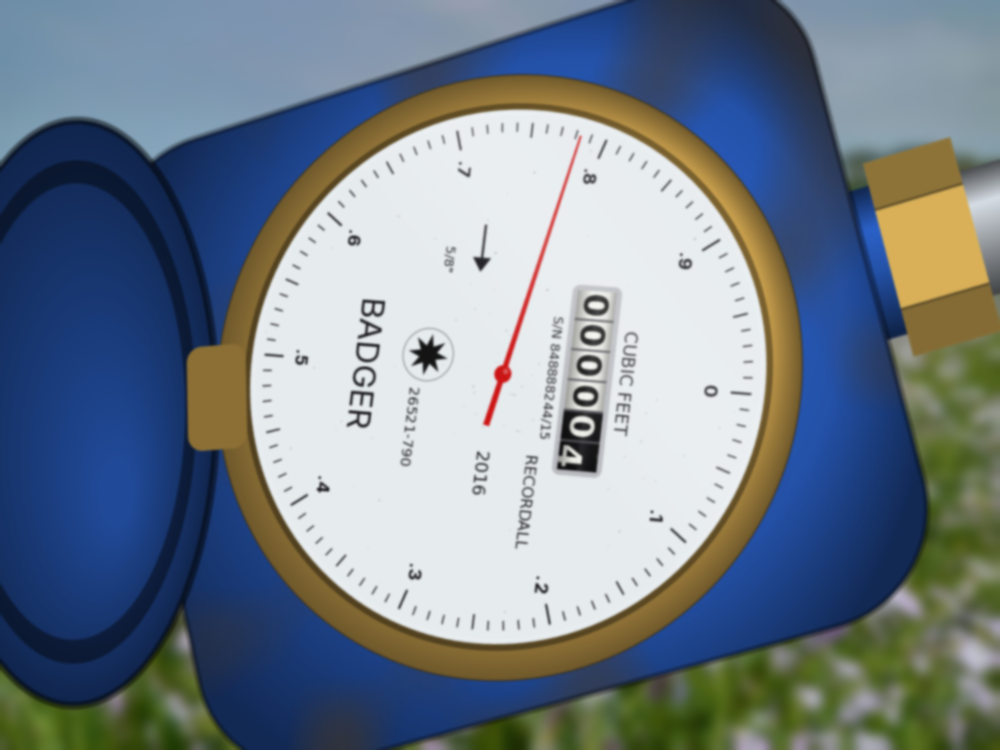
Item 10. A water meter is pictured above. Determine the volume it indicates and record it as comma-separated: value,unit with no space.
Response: 3.78,ft³
